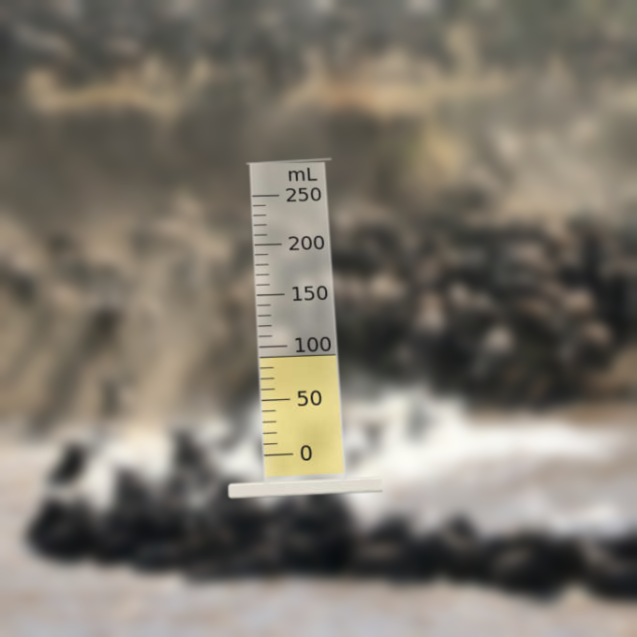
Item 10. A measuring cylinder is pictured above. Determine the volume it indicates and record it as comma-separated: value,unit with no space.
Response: 90,mL
